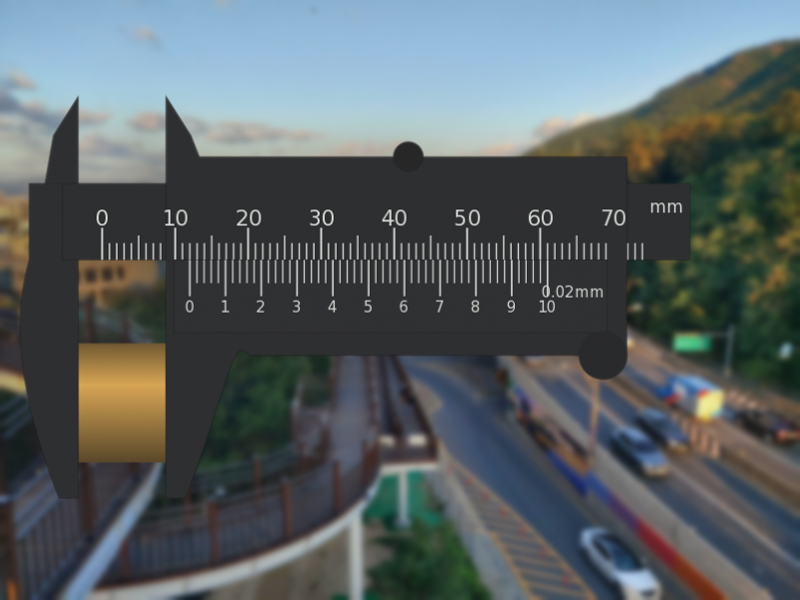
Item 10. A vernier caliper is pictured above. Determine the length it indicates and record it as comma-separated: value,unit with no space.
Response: 12.0,mm
